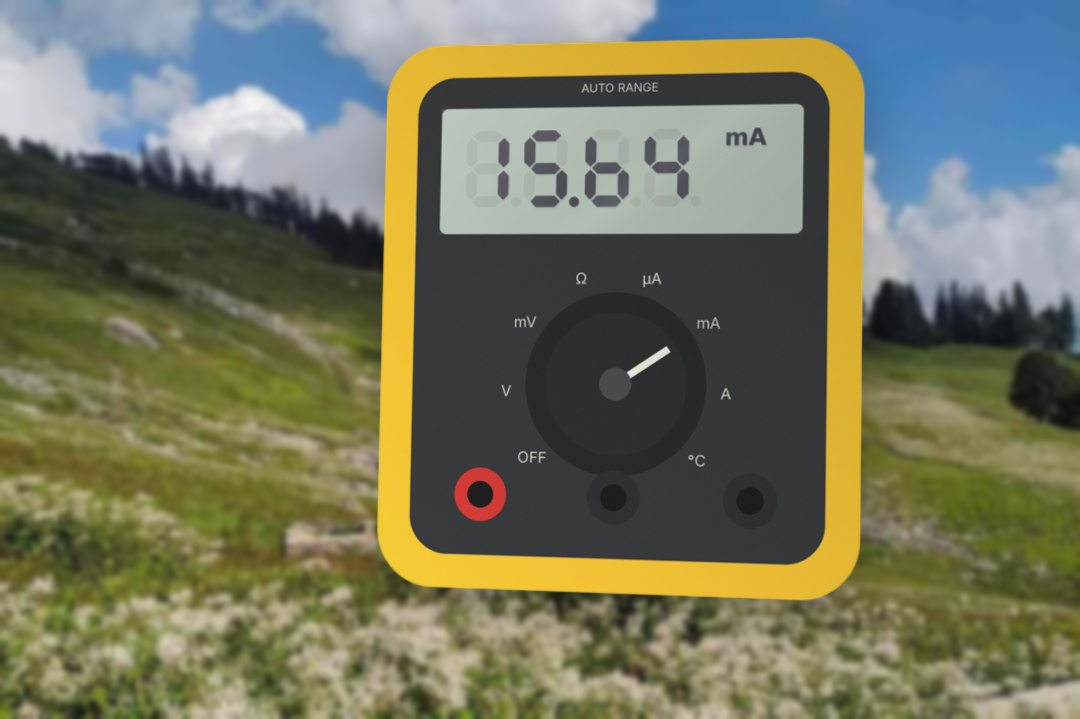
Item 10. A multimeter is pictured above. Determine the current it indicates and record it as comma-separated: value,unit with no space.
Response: 15.64,mA
